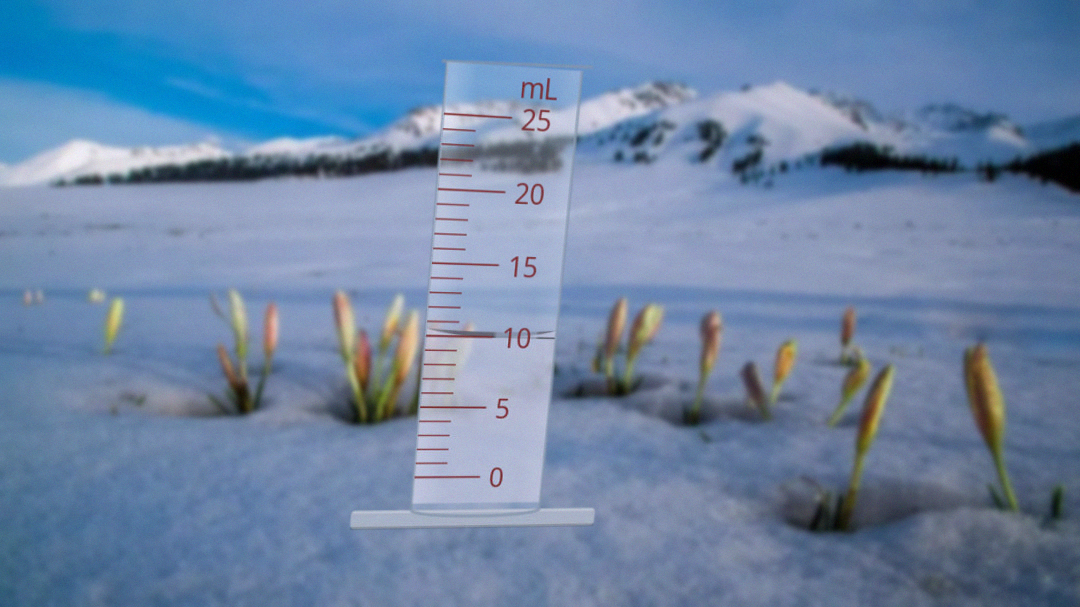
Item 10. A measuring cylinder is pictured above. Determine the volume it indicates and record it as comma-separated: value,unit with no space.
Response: 10,mL
